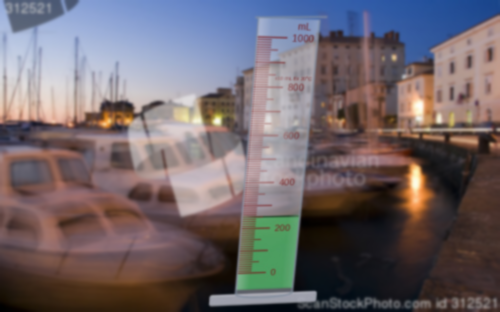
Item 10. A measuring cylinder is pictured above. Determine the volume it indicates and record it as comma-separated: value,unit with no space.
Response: 250,mL
